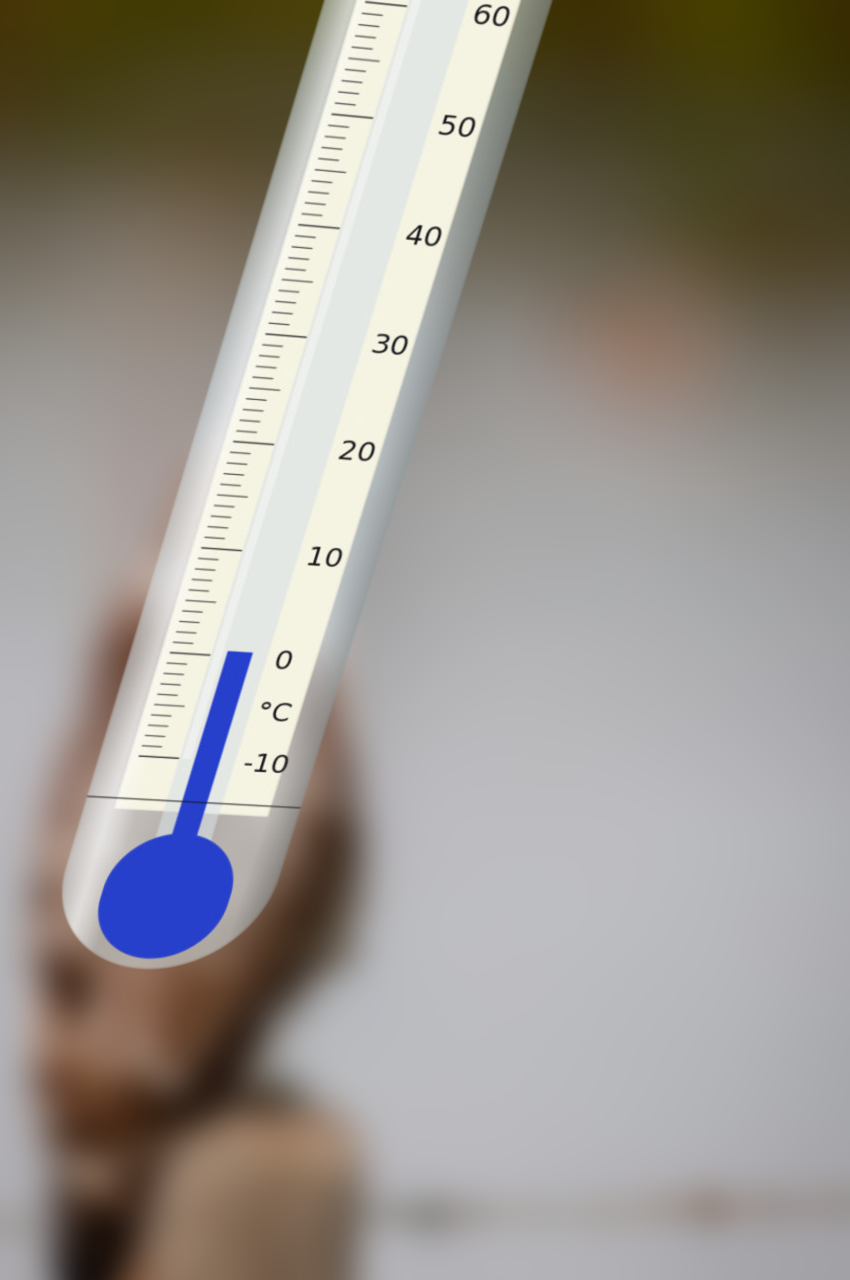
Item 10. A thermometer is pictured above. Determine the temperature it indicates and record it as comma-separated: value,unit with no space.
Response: 0.5,°C
